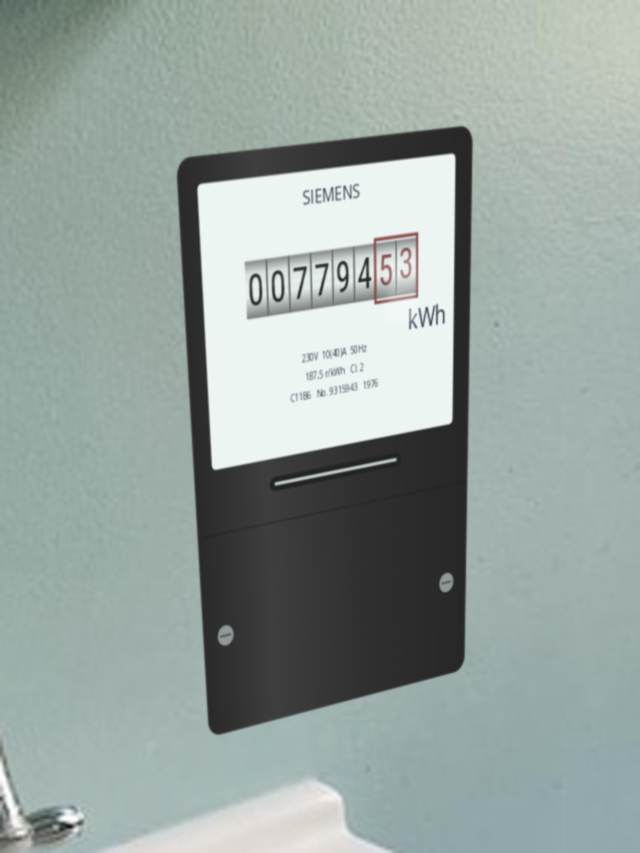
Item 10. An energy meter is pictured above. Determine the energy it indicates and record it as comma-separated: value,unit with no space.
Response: 7794.53,kWh
